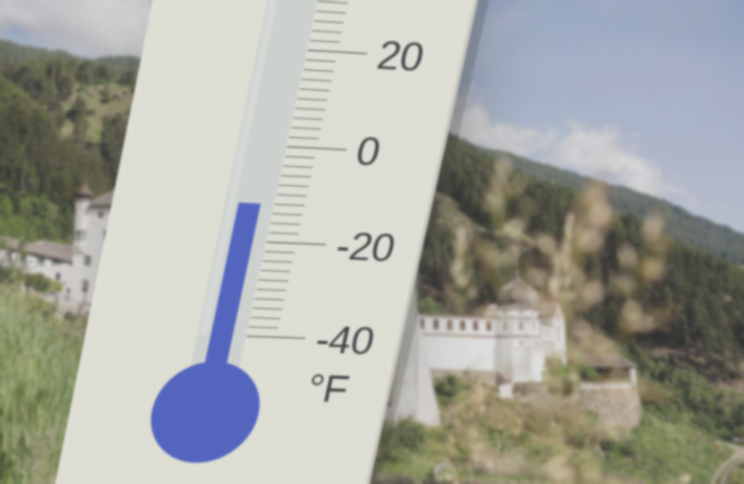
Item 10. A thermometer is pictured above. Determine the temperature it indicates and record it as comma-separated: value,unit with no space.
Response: -12,°F
